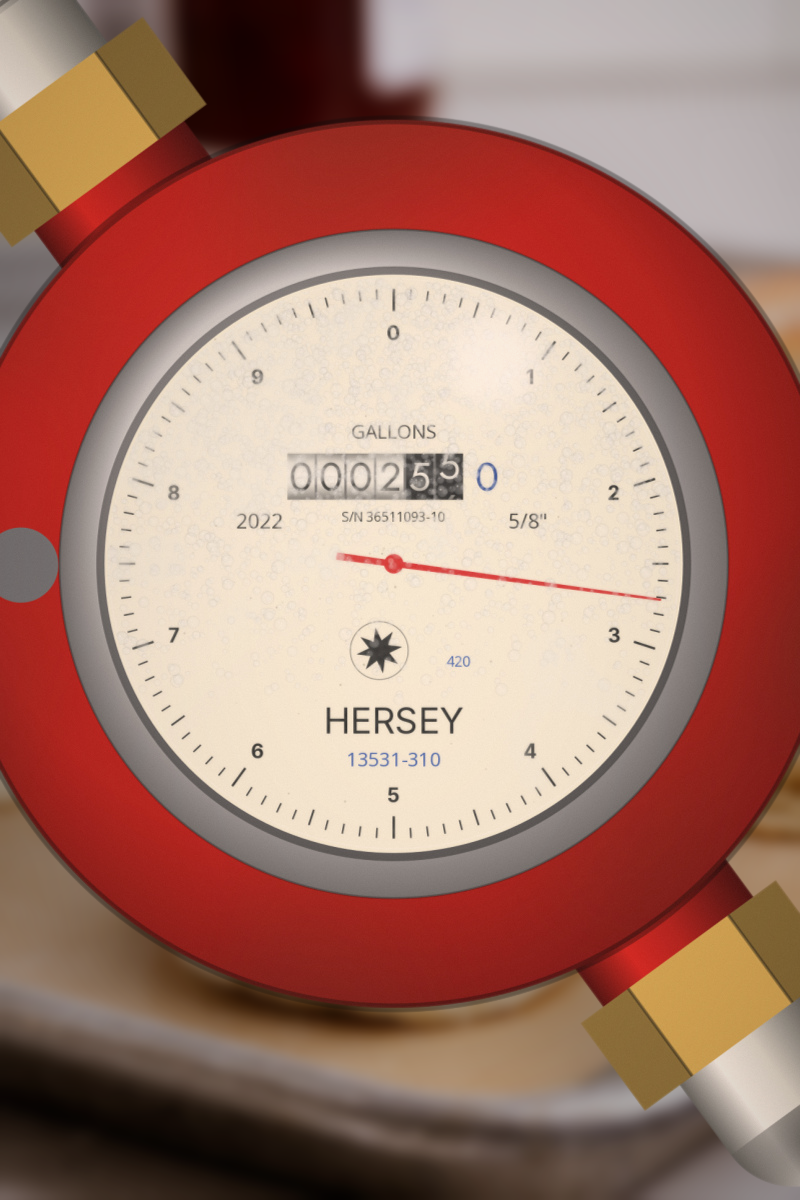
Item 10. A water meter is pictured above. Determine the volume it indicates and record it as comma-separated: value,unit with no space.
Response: 2552.7,gal
